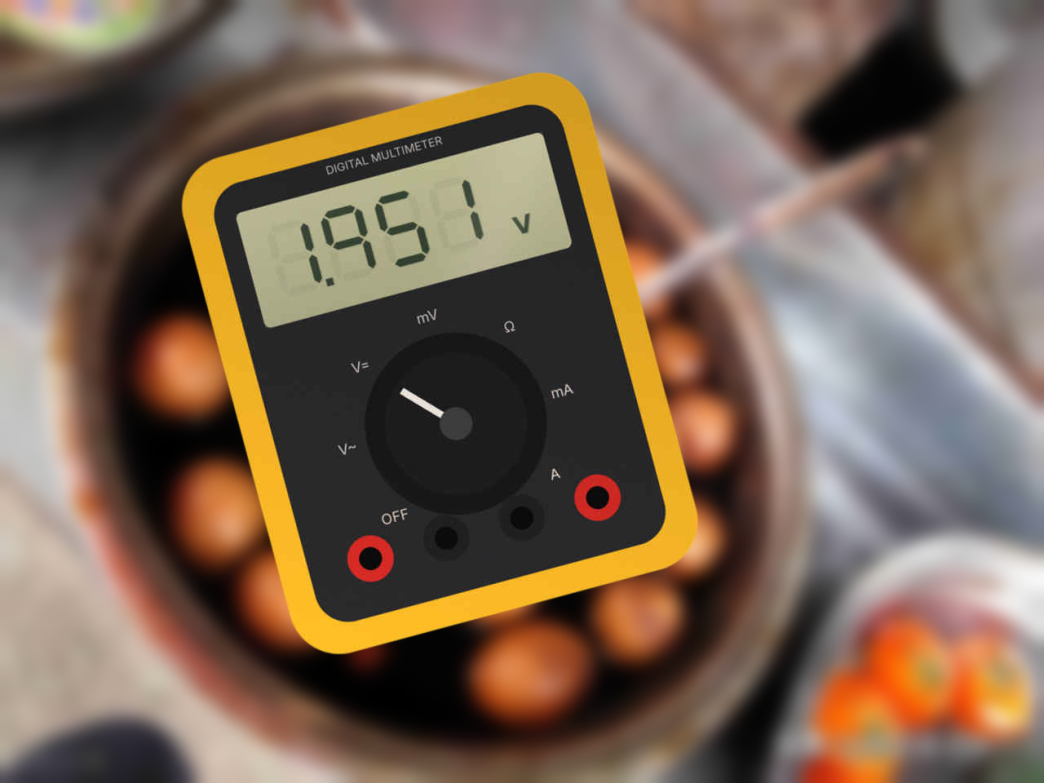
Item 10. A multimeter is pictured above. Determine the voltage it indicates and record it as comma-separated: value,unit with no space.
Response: 1.951,V
